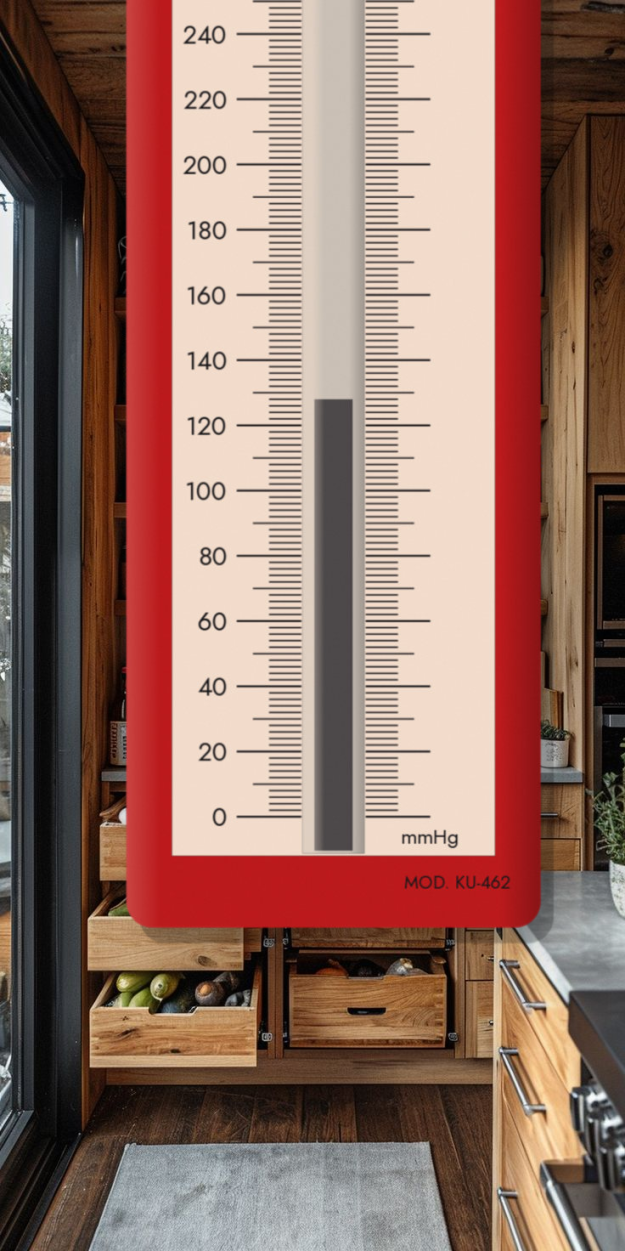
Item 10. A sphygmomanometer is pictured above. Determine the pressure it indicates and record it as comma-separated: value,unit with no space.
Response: 128,mmHg
